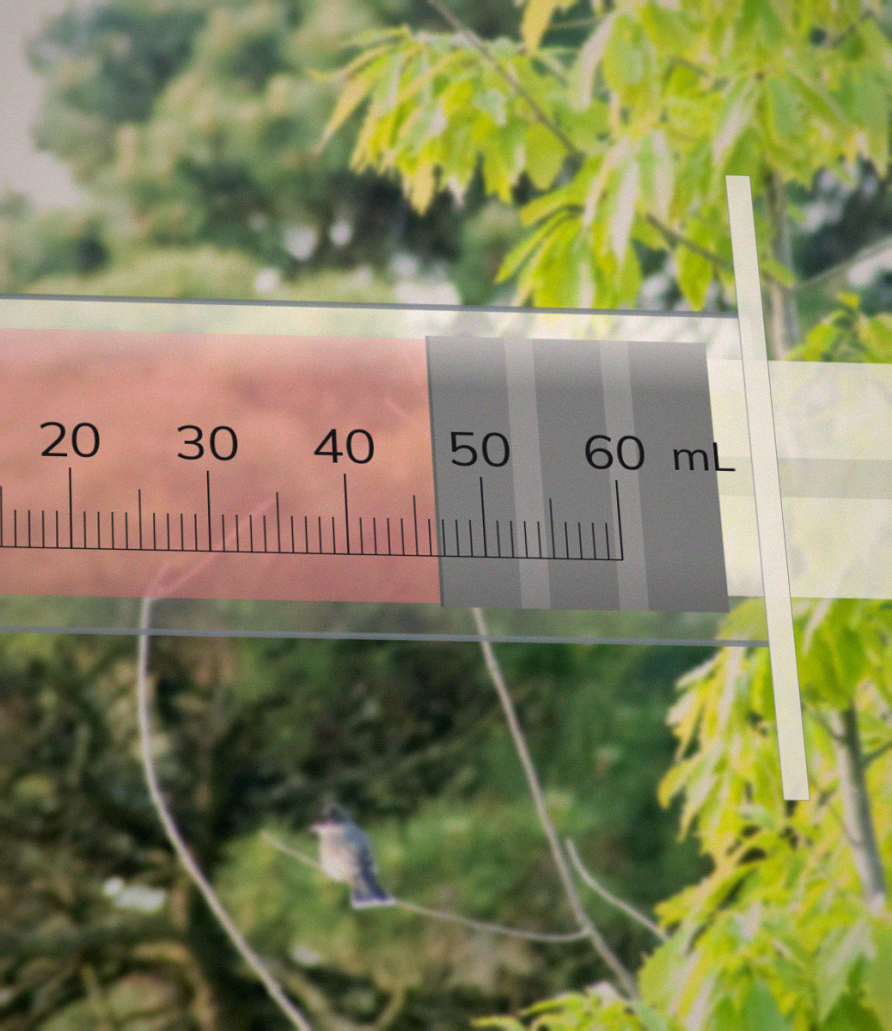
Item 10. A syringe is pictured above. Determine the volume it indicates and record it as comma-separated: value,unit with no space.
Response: 46.5,mL
